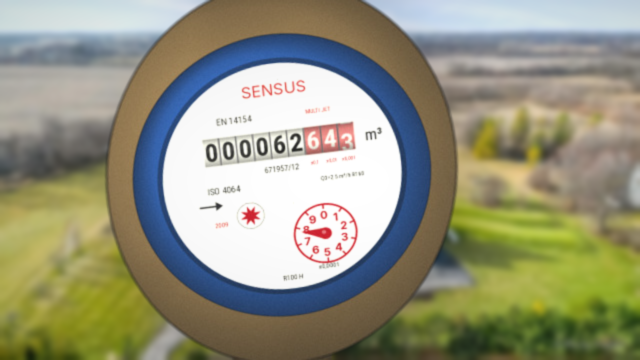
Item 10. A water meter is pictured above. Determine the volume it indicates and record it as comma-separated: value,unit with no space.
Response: 62.6427,m³
